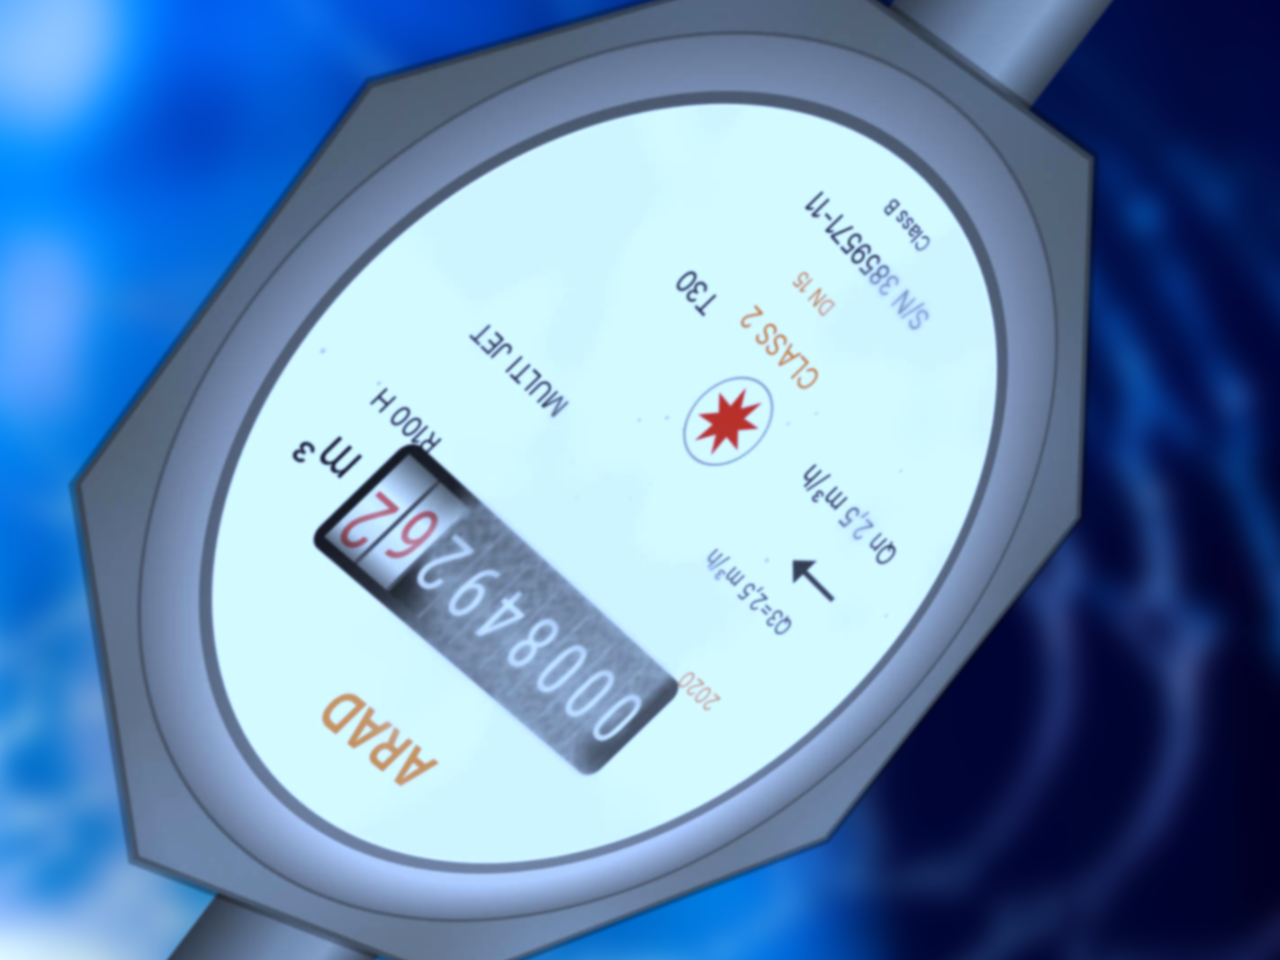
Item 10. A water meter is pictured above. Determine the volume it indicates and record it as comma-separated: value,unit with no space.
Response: 8492.62,m³
